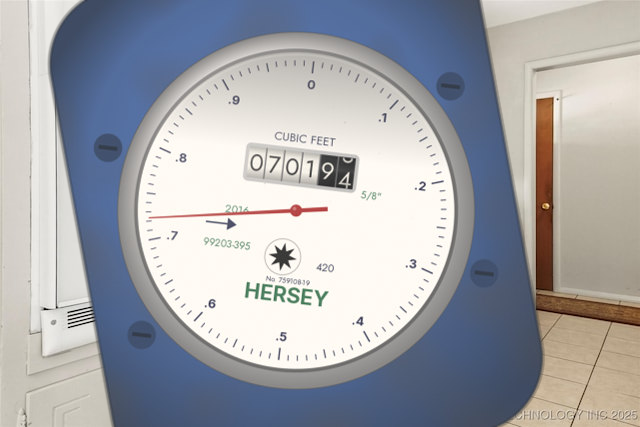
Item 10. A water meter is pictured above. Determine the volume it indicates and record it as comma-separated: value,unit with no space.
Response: 70193.72,ft³
